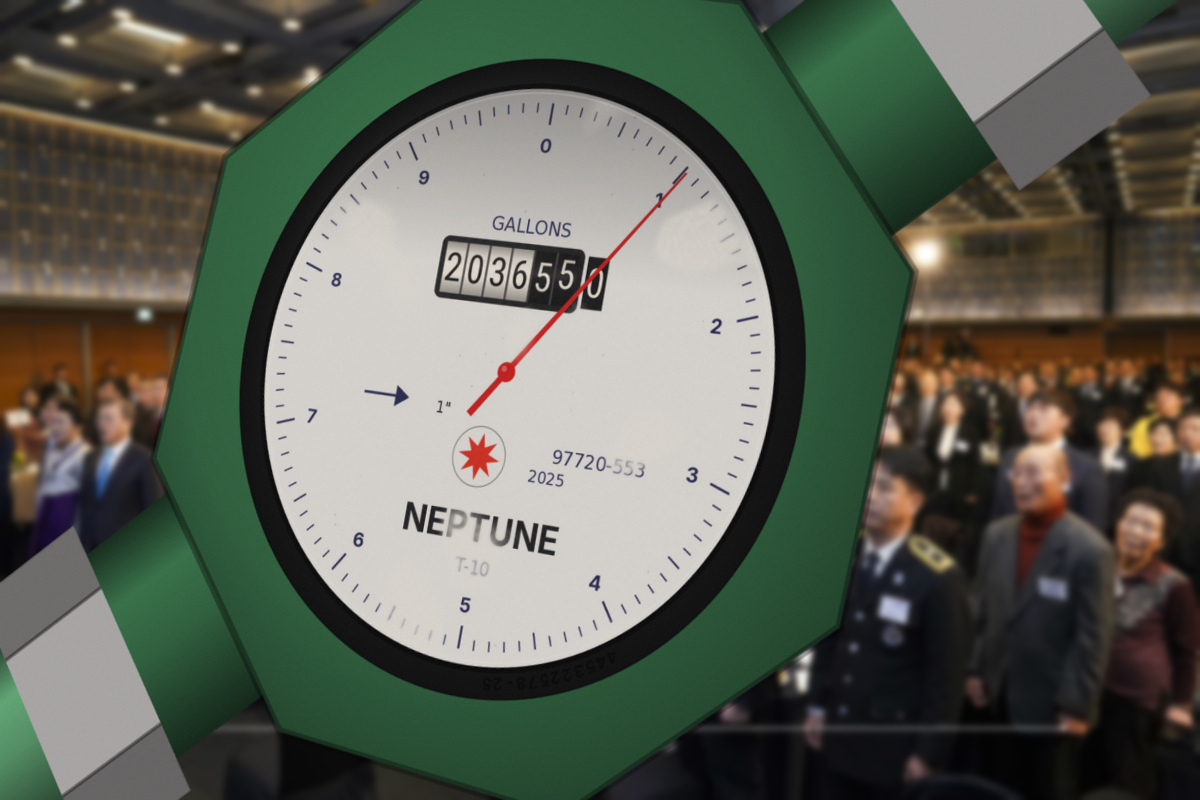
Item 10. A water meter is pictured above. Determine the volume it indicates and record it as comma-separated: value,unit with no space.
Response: 2036551.0,gal
